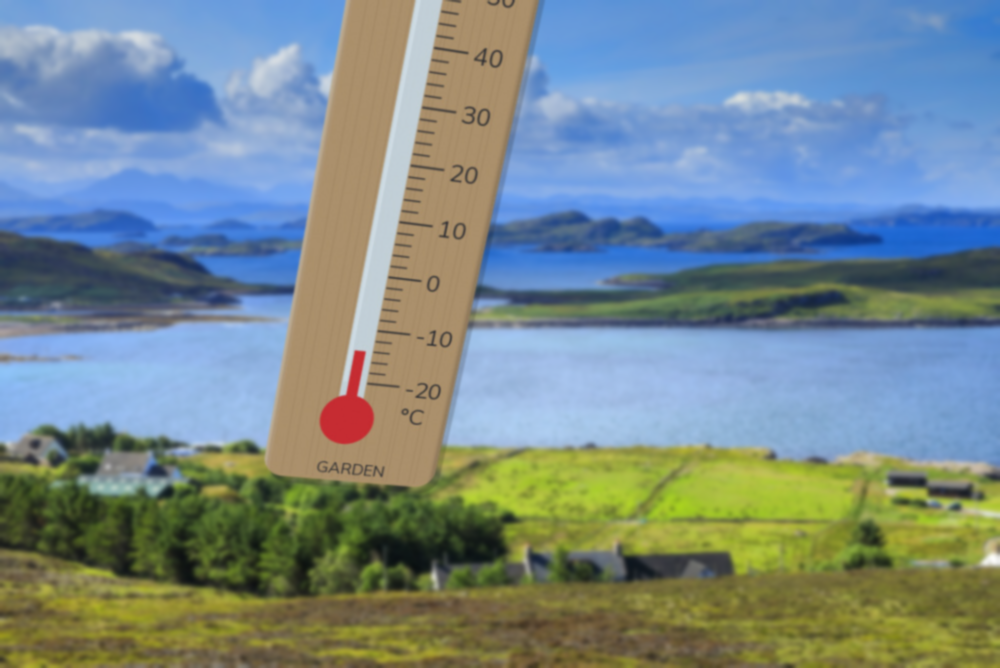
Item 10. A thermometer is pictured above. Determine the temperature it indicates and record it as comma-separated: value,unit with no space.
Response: -14,°C
